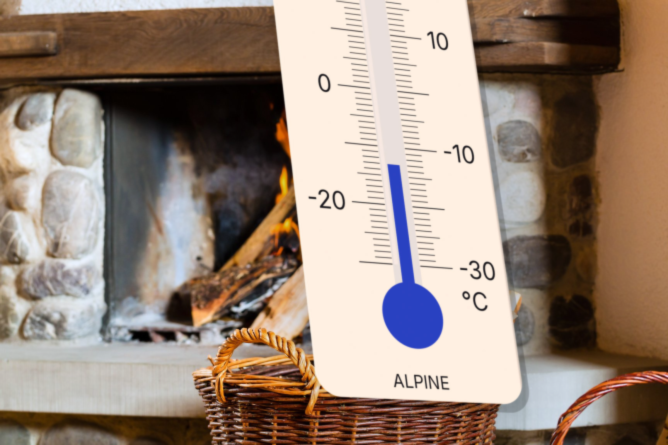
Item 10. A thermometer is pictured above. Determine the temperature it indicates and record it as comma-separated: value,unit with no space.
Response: -13,°C
